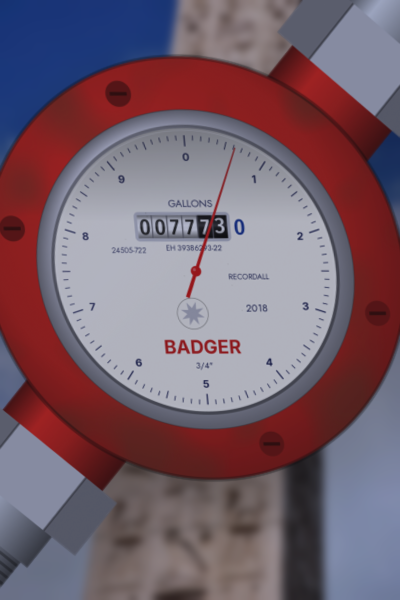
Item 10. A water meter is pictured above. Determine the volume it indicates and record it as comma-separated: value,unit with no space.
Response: 77730.6,gal
